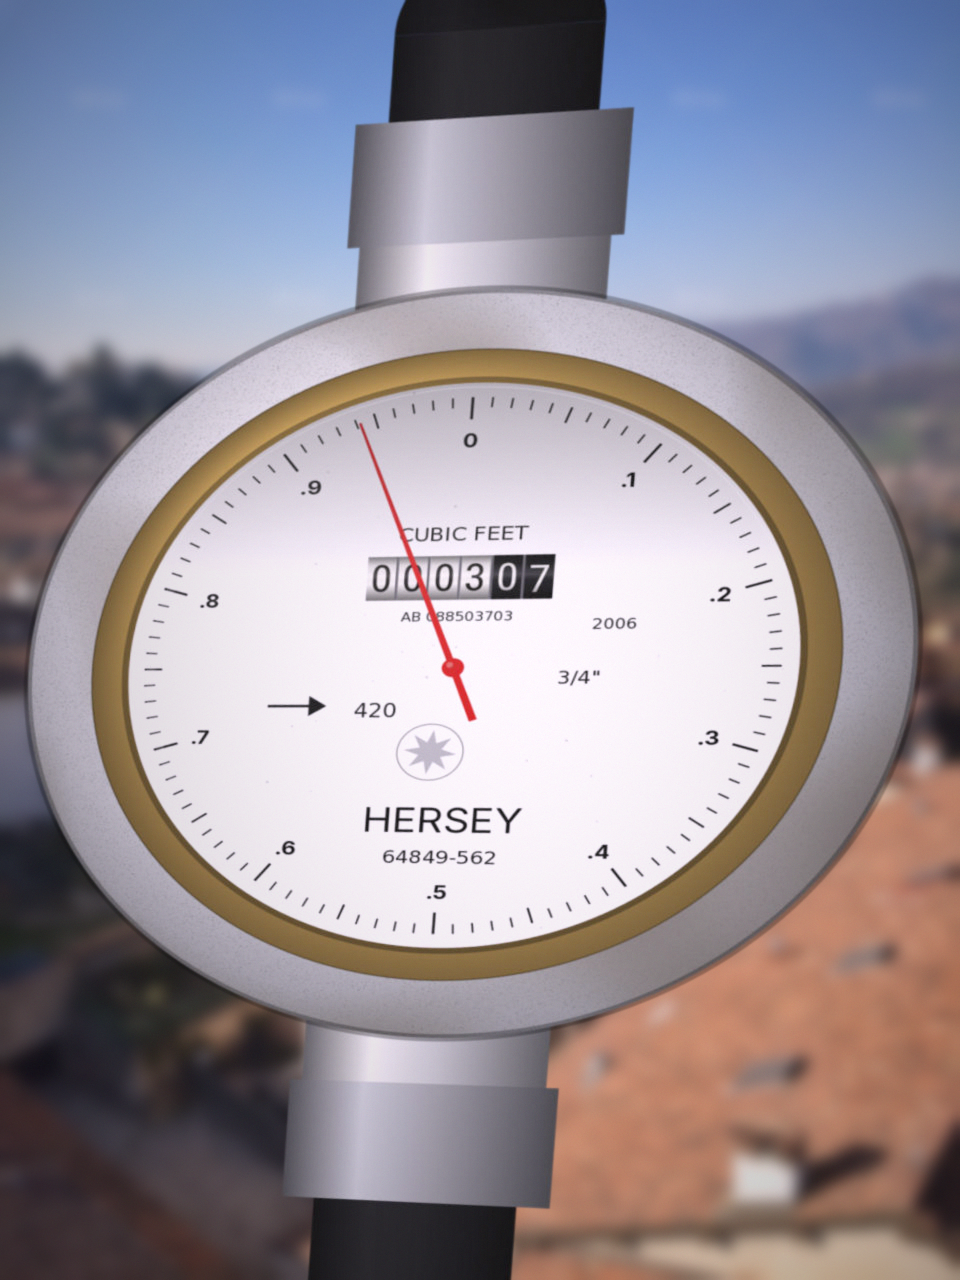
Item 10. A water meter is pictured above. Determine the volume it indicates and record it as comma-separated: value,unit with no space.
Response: 306.94,ft³
